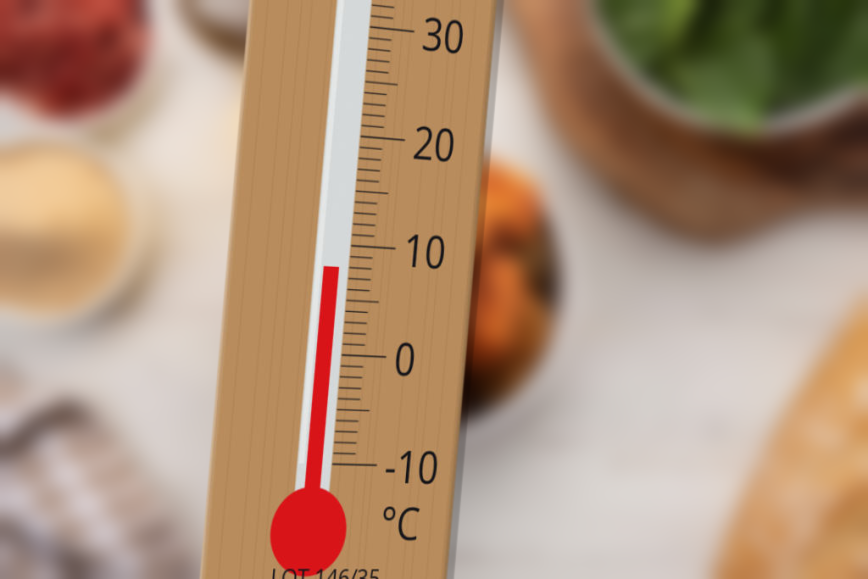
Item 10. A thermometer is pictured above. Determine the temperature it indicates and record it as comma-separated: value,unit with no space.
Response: 8,°C
